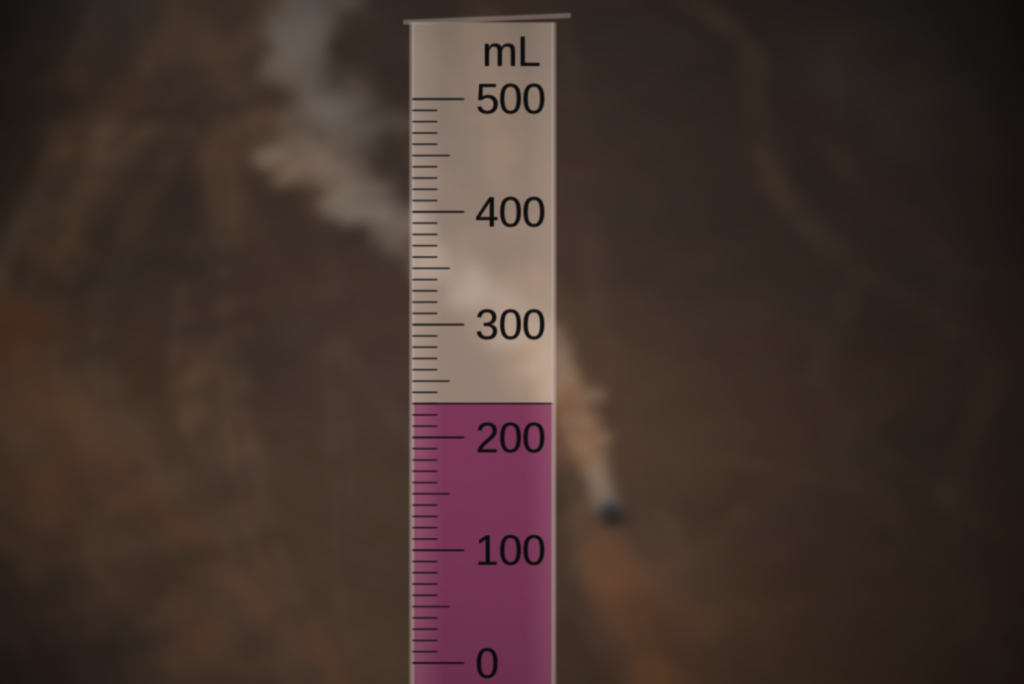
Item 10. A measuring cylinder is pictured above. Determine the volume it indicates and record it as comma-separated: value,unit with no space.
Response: 230,mL
